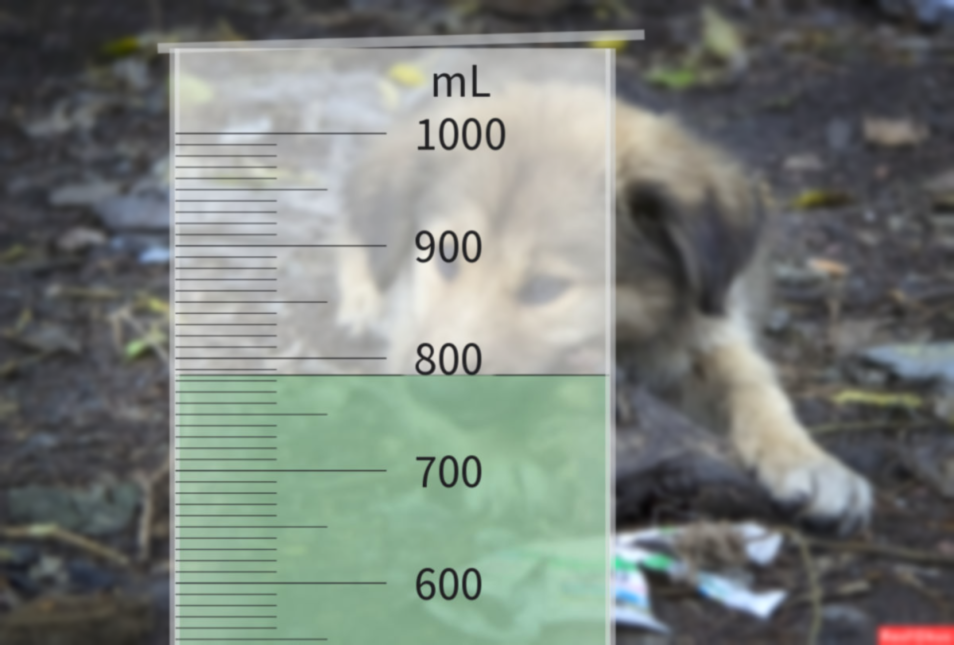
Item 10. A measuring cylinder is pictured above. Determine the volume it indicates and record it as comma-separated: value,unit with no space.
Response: 785,mL
